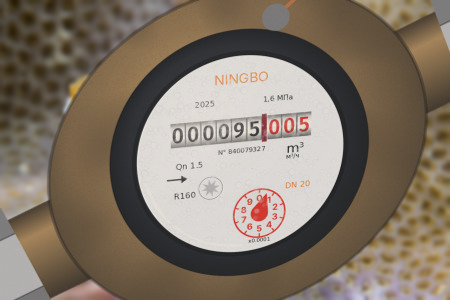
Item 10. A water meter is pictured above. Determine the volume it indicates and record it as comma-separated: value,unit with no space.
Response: 95.0050,m³
